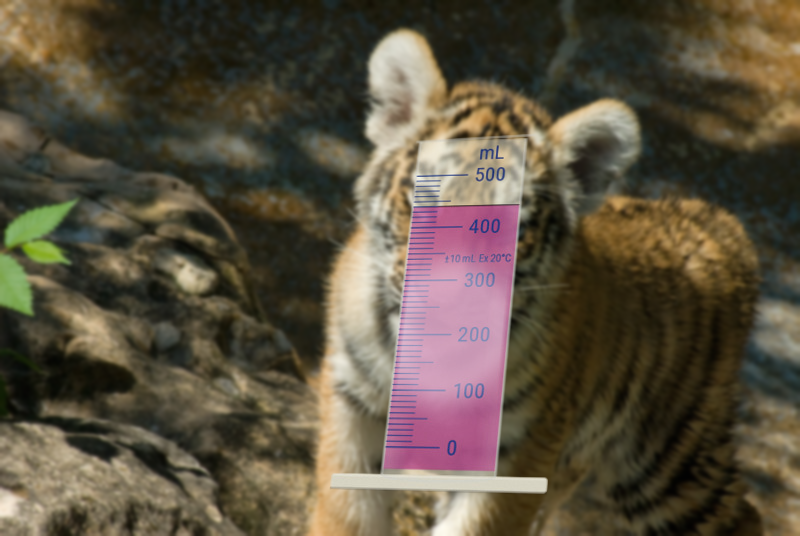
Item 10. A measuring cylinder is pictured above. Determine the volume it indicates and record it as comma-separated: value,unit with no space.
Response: 440,mL
